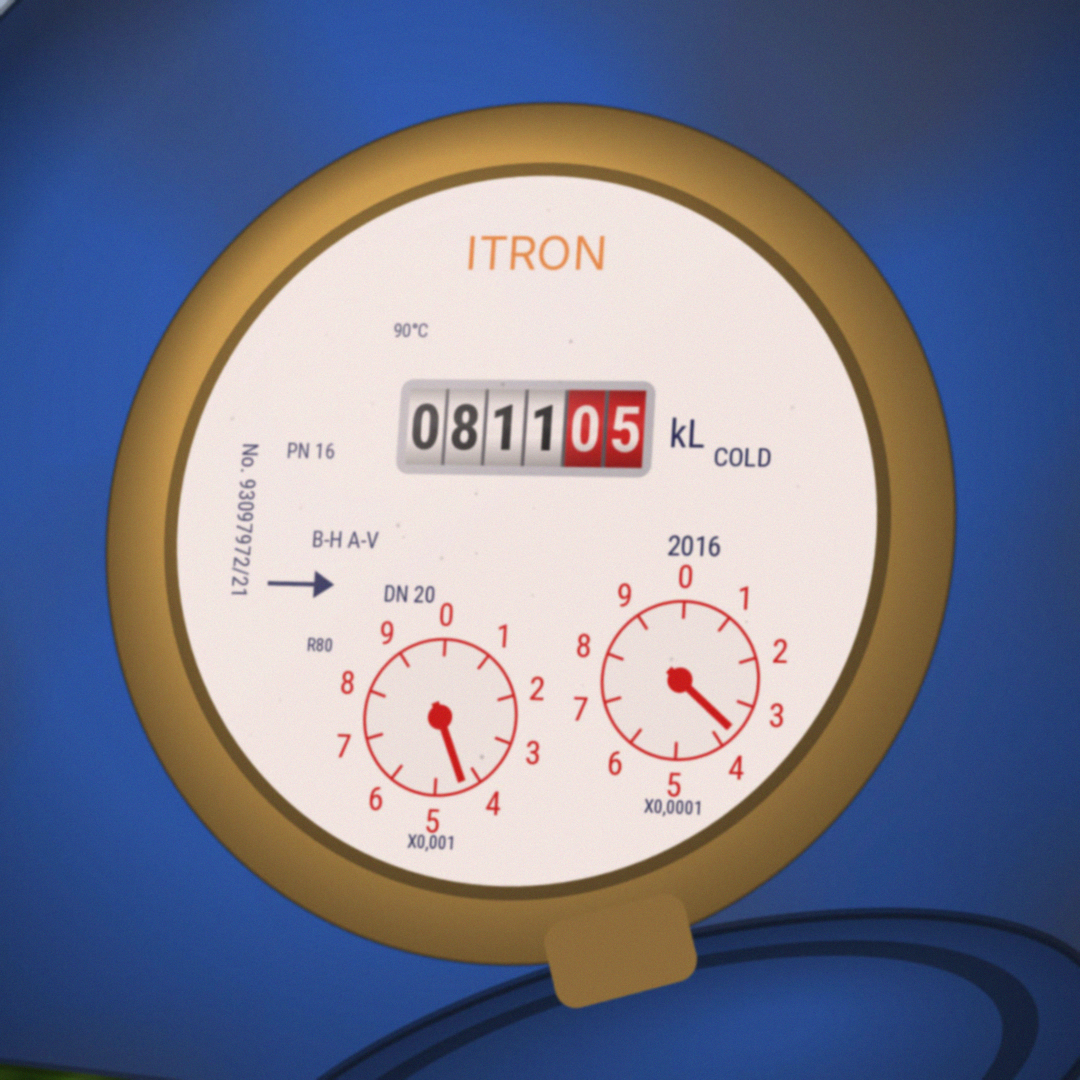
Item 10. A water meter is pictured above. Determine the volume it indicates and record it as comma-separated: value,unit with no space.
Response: 811.0543,kL
